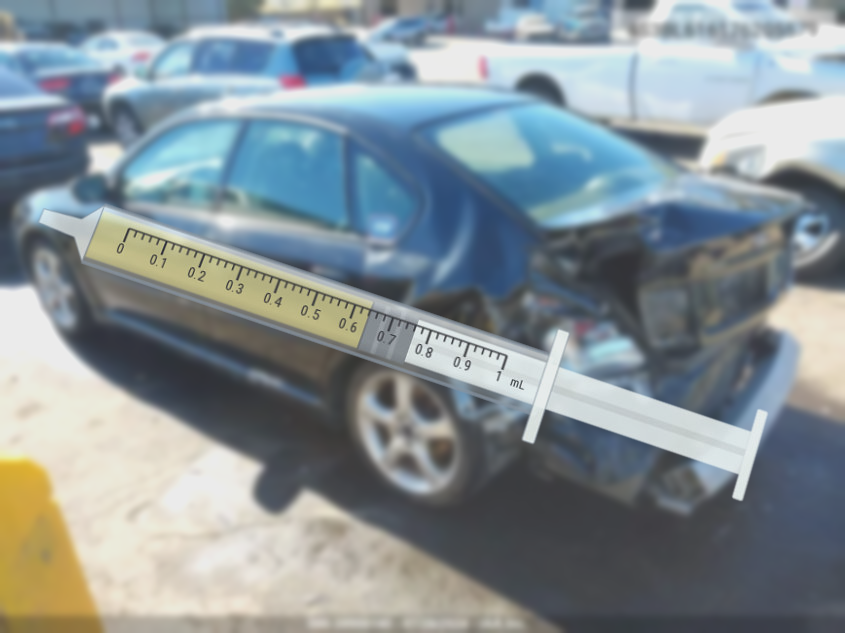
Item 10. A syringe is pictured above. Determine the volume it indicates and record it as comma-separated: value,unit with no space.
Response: 0.64,mL
